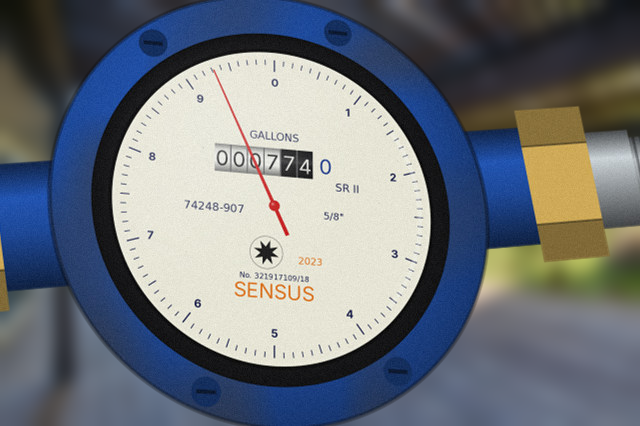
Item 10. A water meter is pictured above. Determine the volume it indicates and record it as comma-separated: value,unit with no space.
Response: 7739.3,gal
